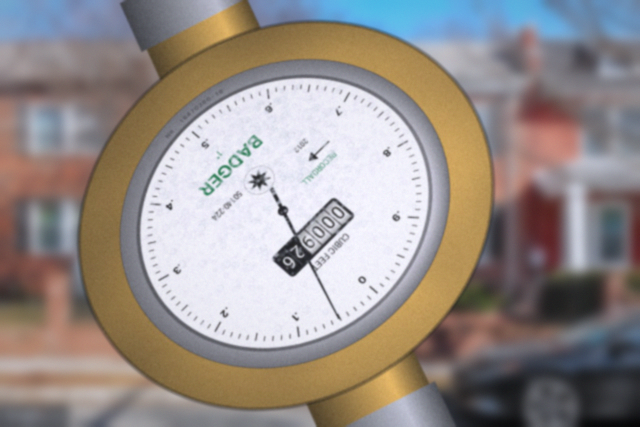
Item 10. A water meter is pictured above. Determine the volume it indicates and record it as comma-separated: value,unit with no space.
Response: 926.05,ft³
